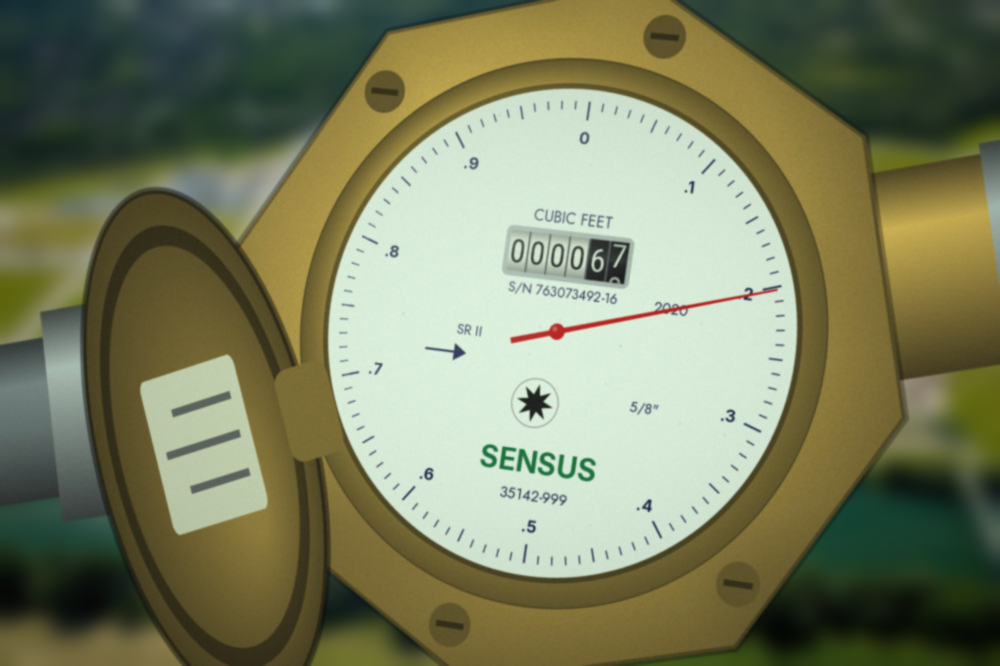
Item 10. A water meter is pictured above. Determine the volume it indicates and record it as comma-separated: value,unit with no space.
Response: 67.20,ft³
